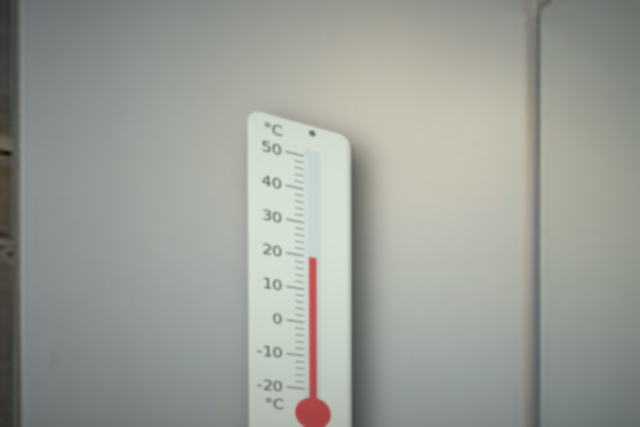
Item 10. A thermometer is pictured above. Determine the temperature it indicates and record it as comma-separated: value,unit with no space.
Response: 20,°C
